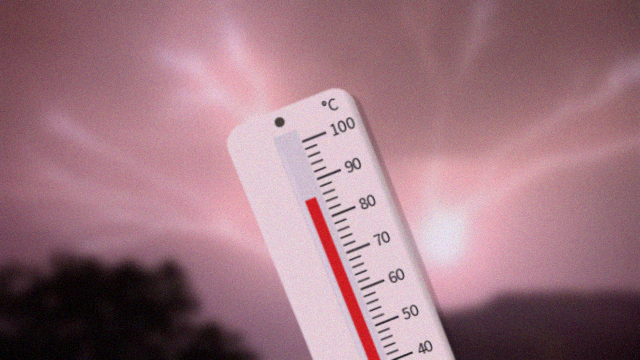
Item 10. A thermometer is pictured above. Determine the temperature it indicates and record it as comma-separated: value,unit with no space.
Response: 86,°C
